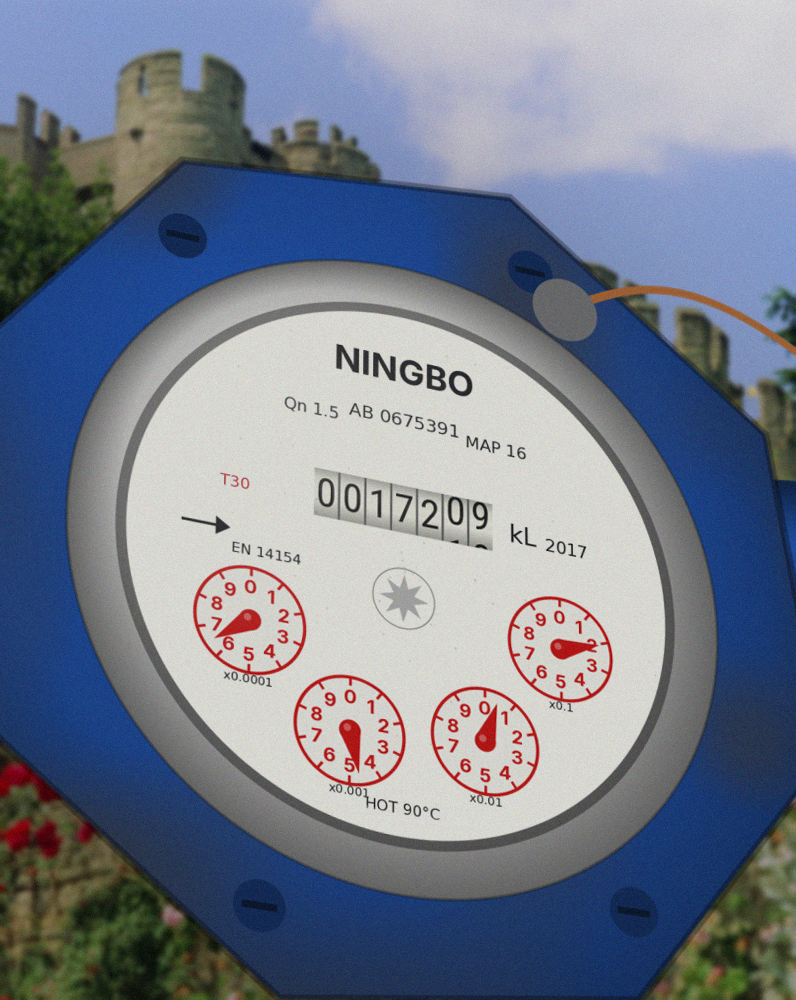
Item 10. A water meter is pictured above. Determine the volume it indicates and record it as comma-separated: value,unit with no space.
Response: 17209.2046,kL
